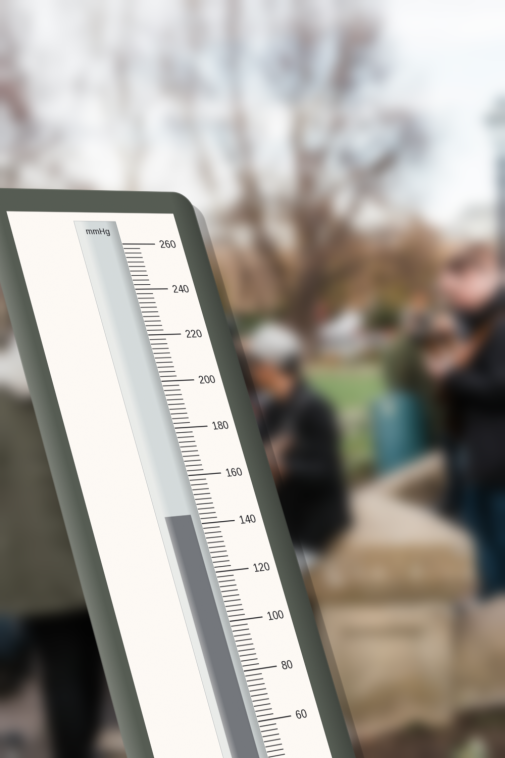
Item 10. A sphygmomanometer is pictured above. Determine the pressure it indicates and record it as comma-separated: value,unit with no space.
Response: 144,mmHg
